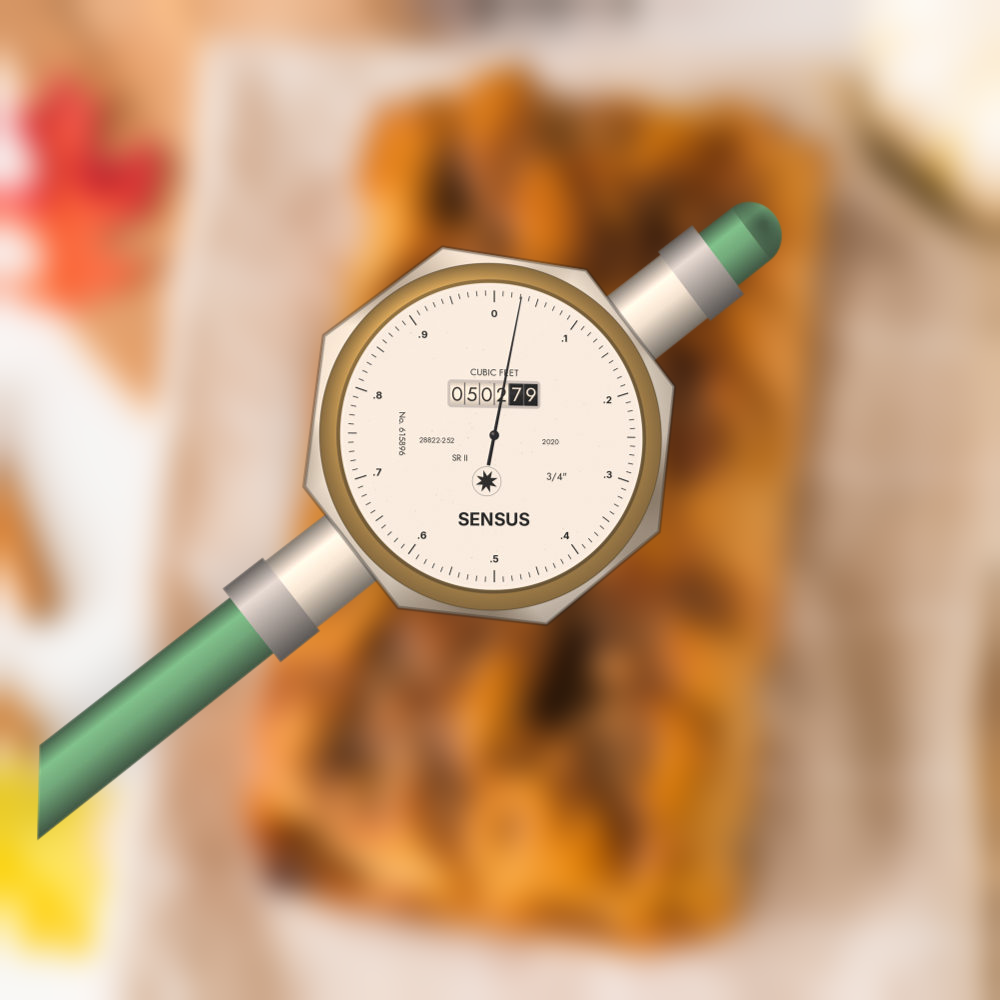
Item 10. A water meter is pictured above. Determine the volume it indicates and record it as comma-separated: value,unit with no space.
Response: 50279.03,ft³
